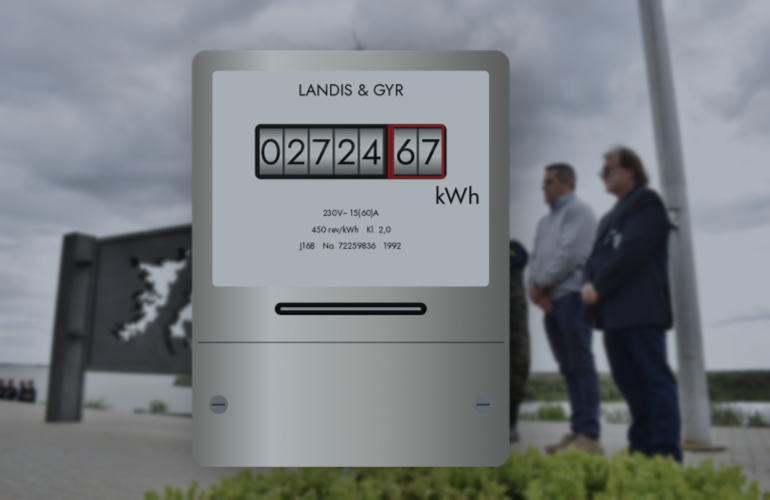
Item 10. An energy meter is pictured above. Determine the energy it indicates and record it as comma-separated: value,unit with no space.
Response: 2724.67,kWh
